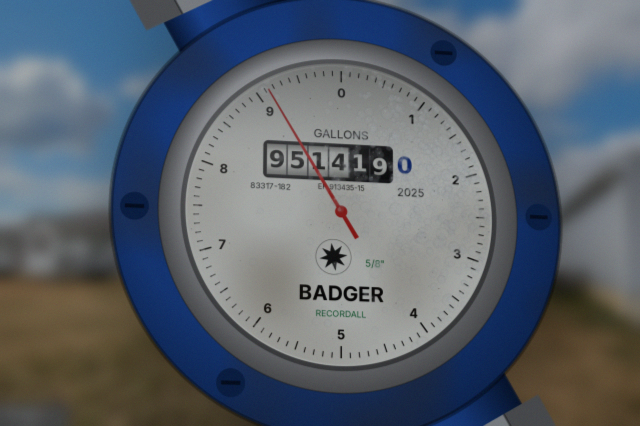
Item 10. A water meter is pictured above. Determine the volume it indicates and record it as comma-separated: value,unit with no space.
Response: 9514189.1,gal
